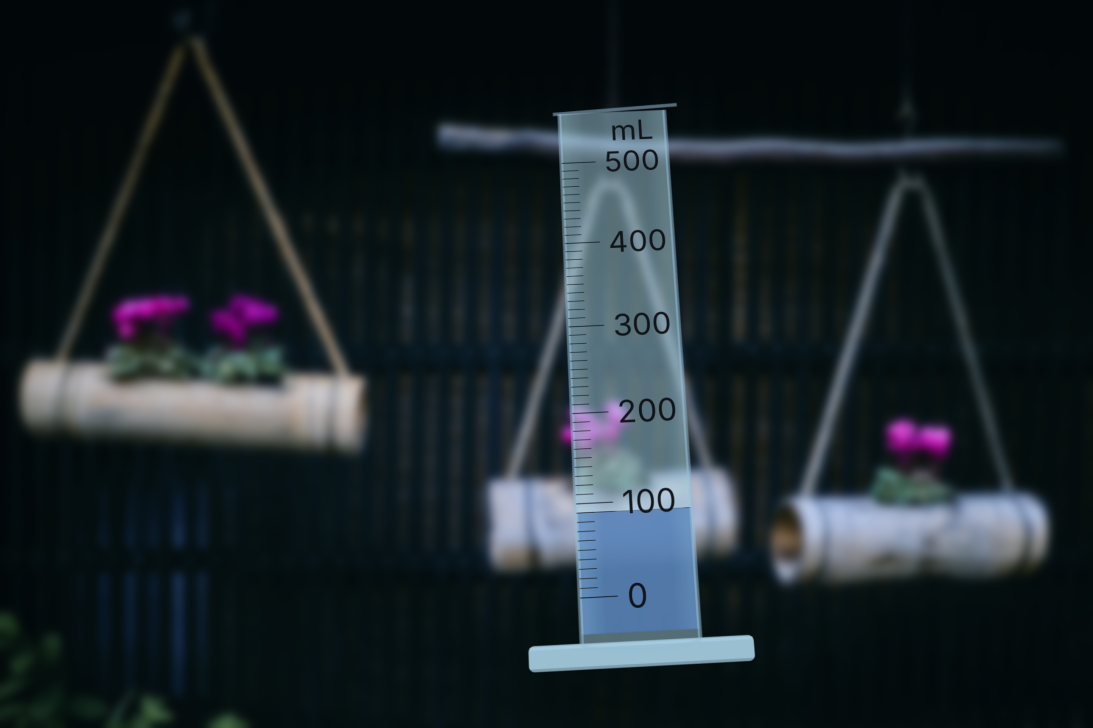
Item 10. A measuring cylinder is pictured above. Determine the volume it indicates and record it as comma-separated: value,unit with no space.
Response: 90,mL
